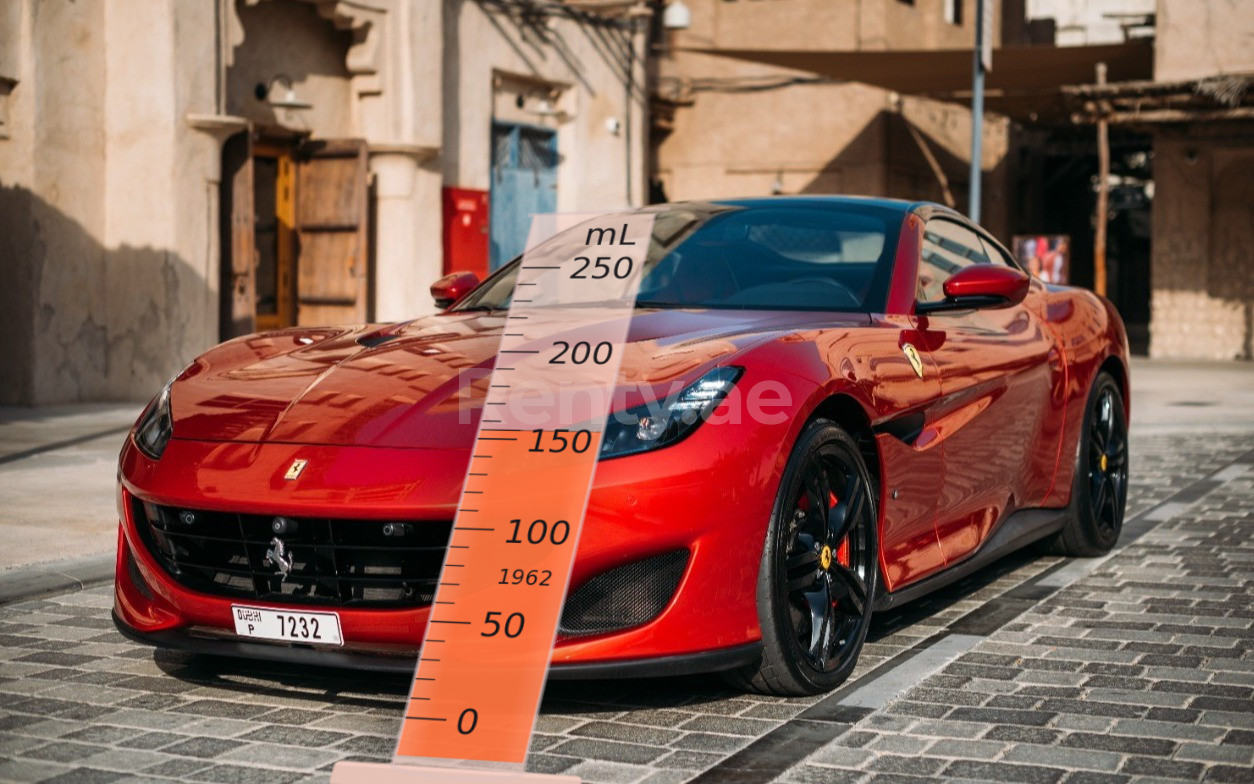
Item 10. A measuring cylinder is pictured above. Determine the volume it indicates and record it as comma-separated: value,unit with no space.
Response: 155,mL
